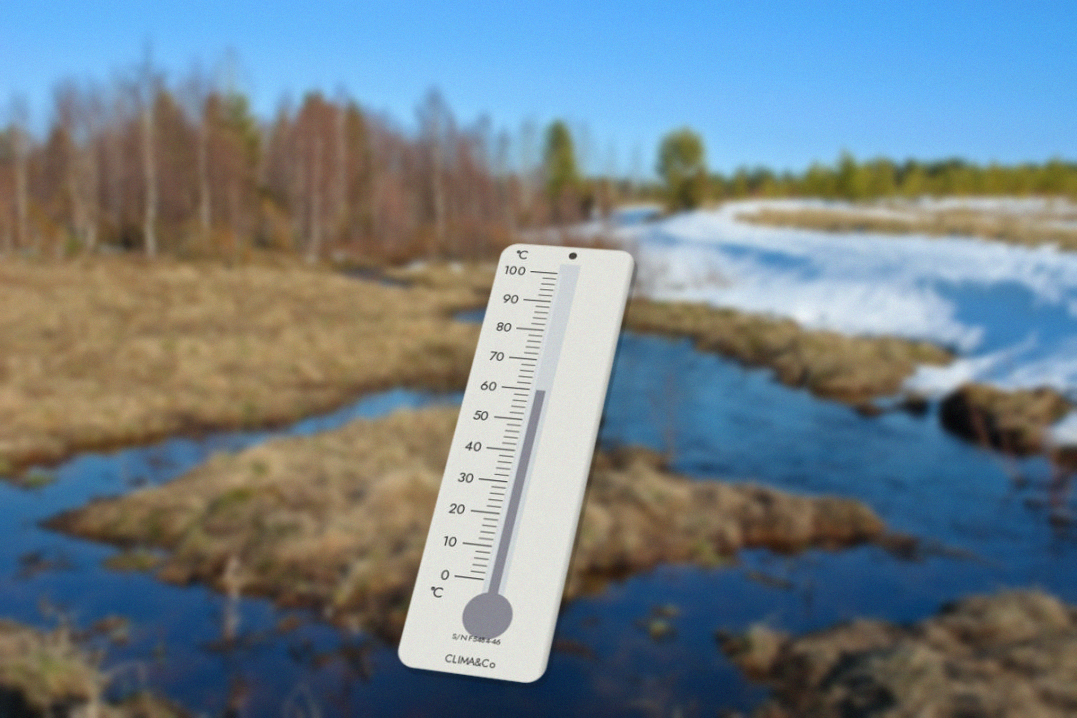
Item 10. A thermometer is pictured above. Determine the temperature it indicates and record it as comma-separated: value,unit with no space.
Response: 60,°C
